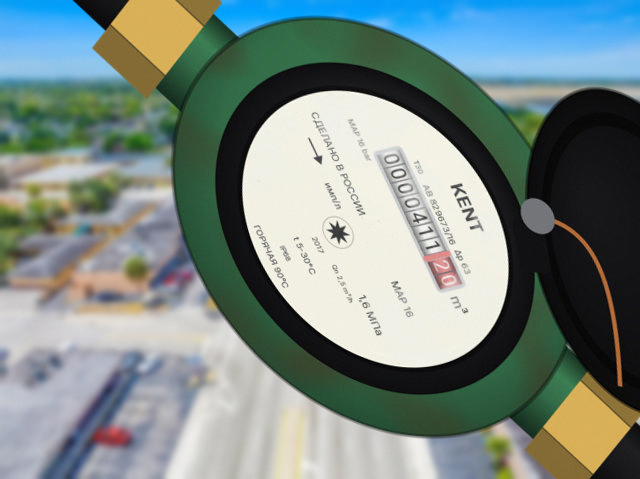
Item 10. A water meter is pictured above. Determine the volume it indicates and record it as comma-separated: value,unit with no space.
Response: 411.20,m³
